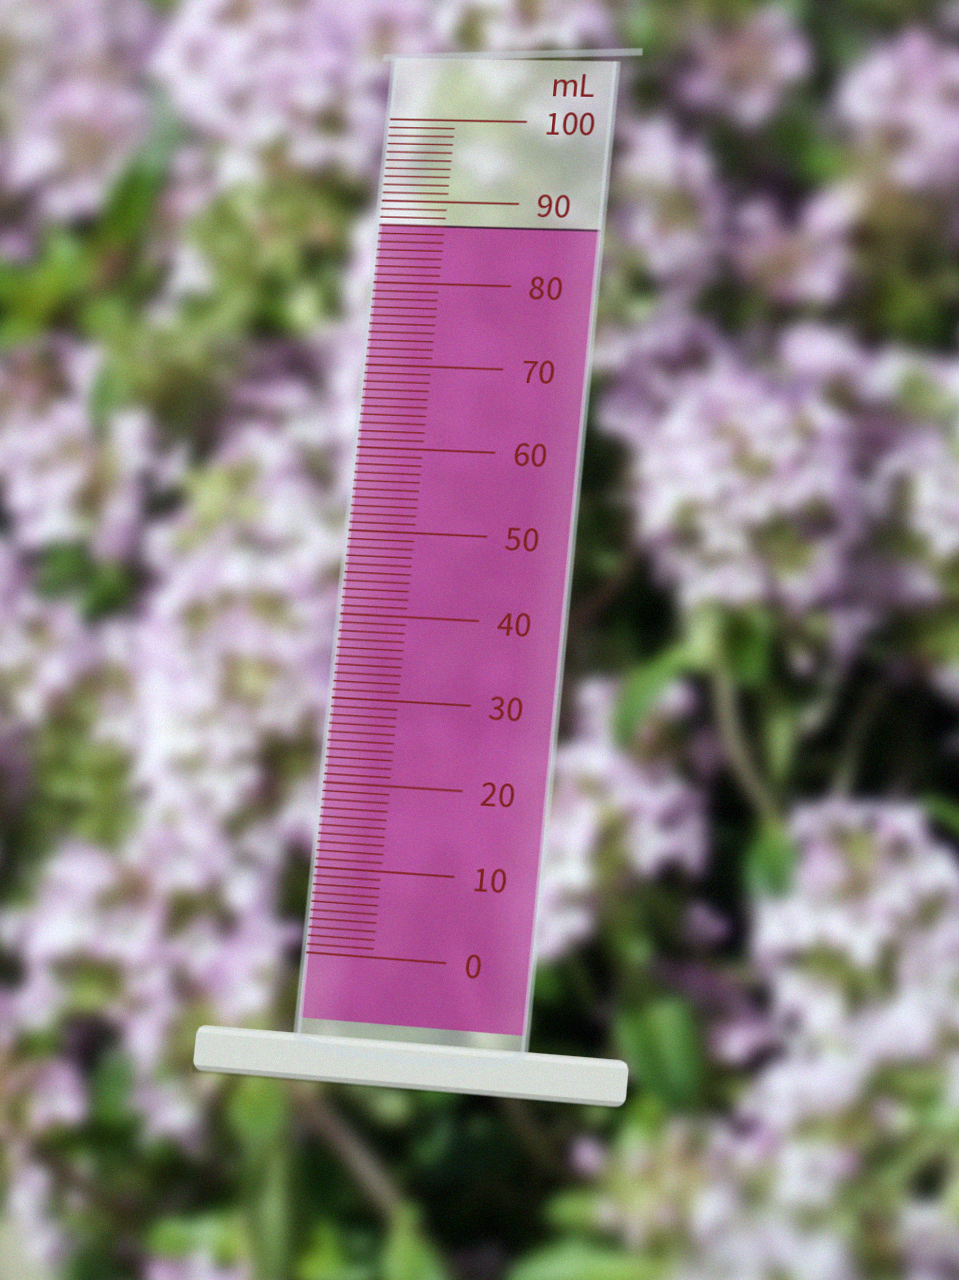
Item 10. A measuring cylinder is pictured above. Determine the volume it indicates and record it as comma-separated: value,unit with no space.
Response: 87,mL
